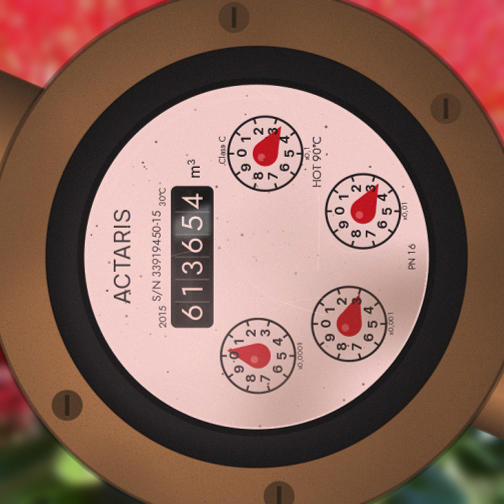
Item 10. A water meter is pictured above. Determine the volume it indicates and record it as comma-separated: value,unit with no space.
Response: 613654.3330,m³
